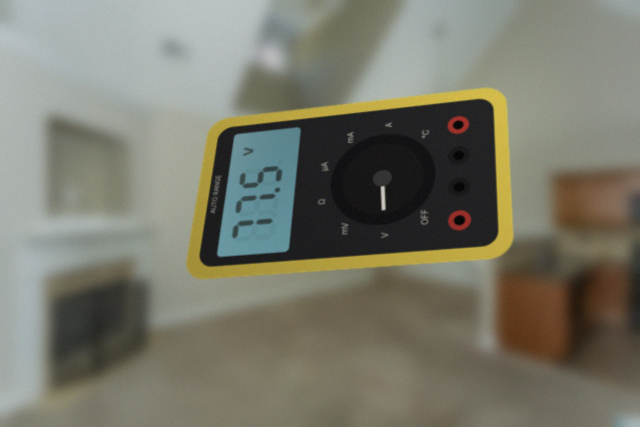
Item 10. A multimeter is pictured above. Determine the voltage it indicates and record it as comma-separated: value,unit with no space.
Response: 77.5,V
